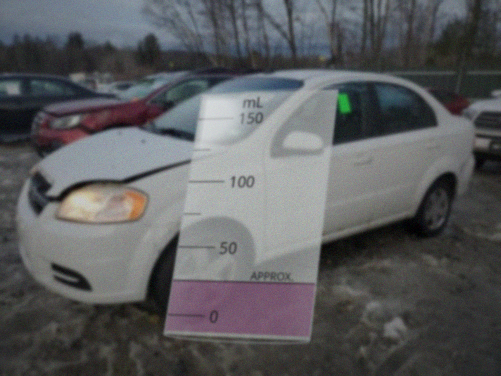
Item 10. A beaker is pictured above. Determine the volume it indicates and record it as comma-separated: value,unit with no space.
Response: 25,mL
